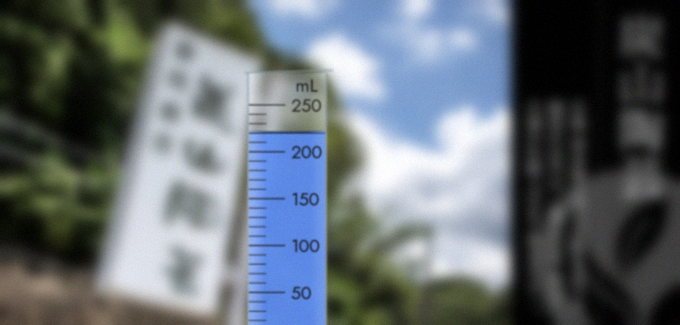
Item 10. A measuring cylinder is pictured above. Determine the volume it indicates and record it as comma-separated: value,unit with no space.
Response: 220,mL
